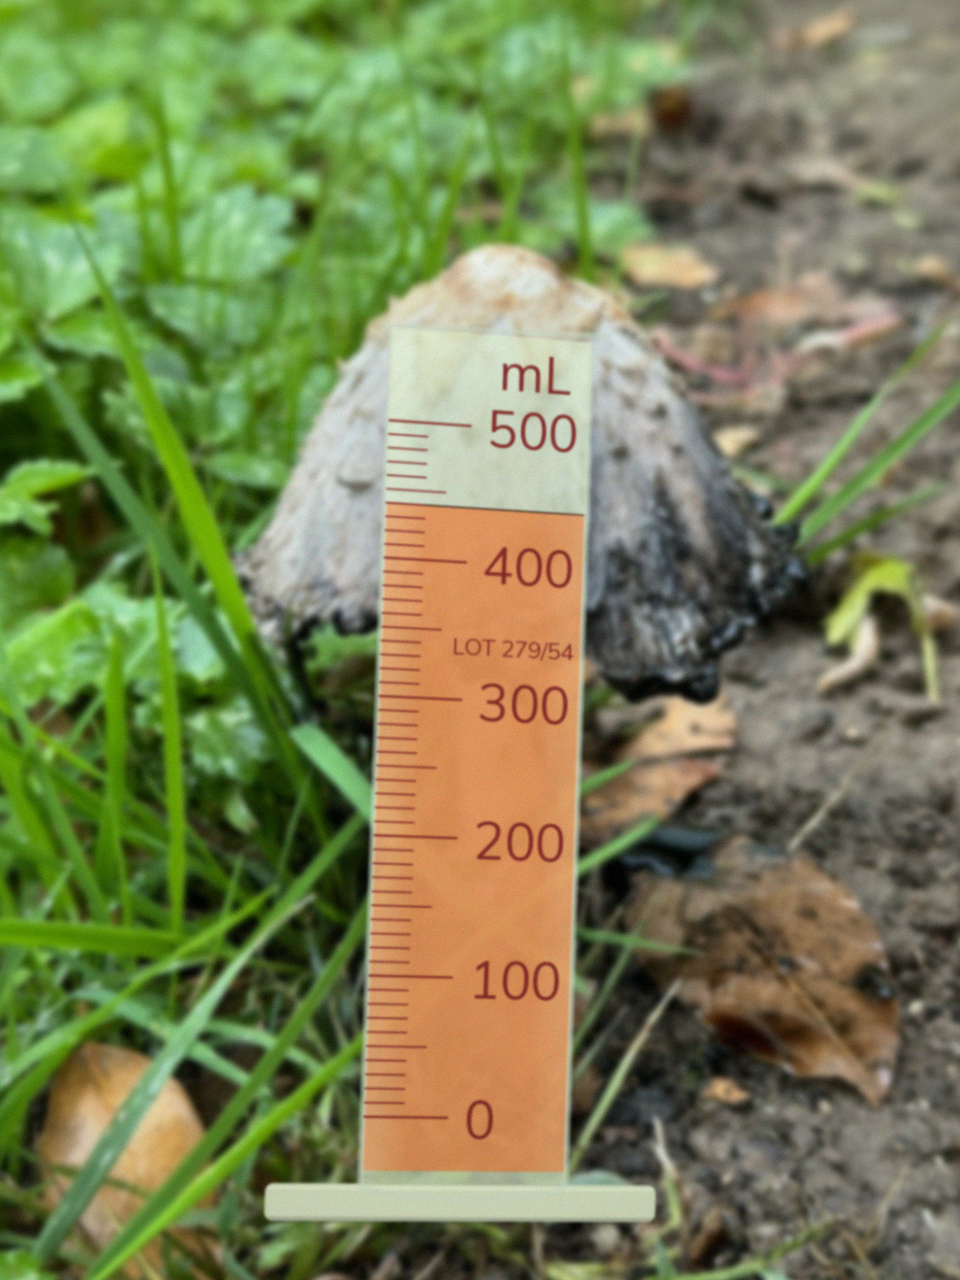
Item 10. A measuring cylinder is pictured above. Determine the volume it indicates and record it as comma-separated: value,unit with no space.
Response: 440,mL
